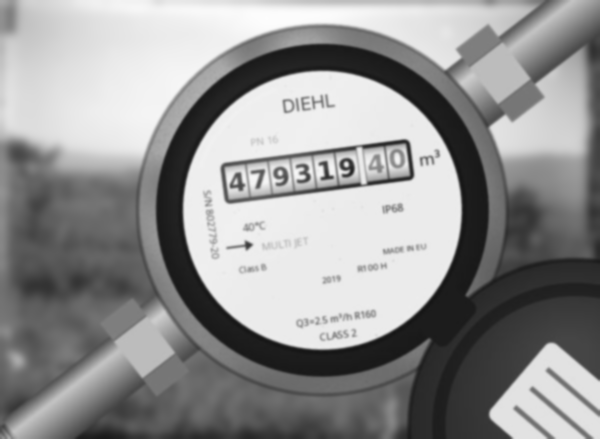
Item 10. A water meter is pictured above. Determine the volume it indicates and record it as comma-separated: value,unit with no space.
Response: 479319.40,m³
